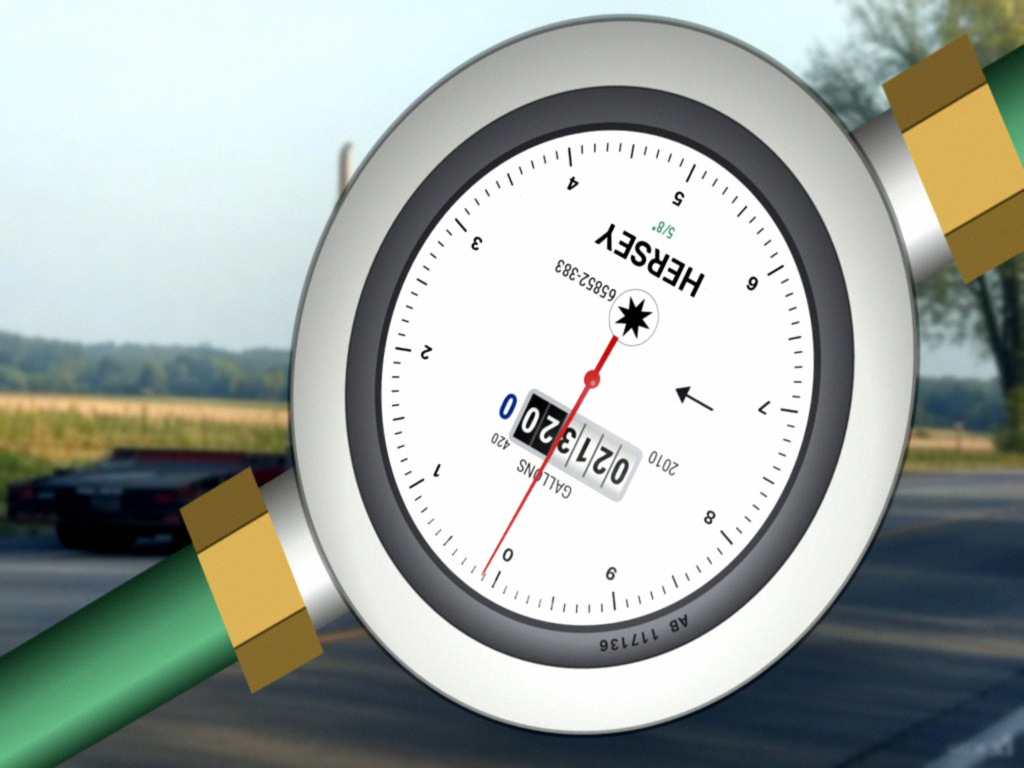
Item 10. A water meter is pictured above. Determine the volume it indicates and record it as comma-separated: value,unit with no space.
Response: 213200.1,gal
